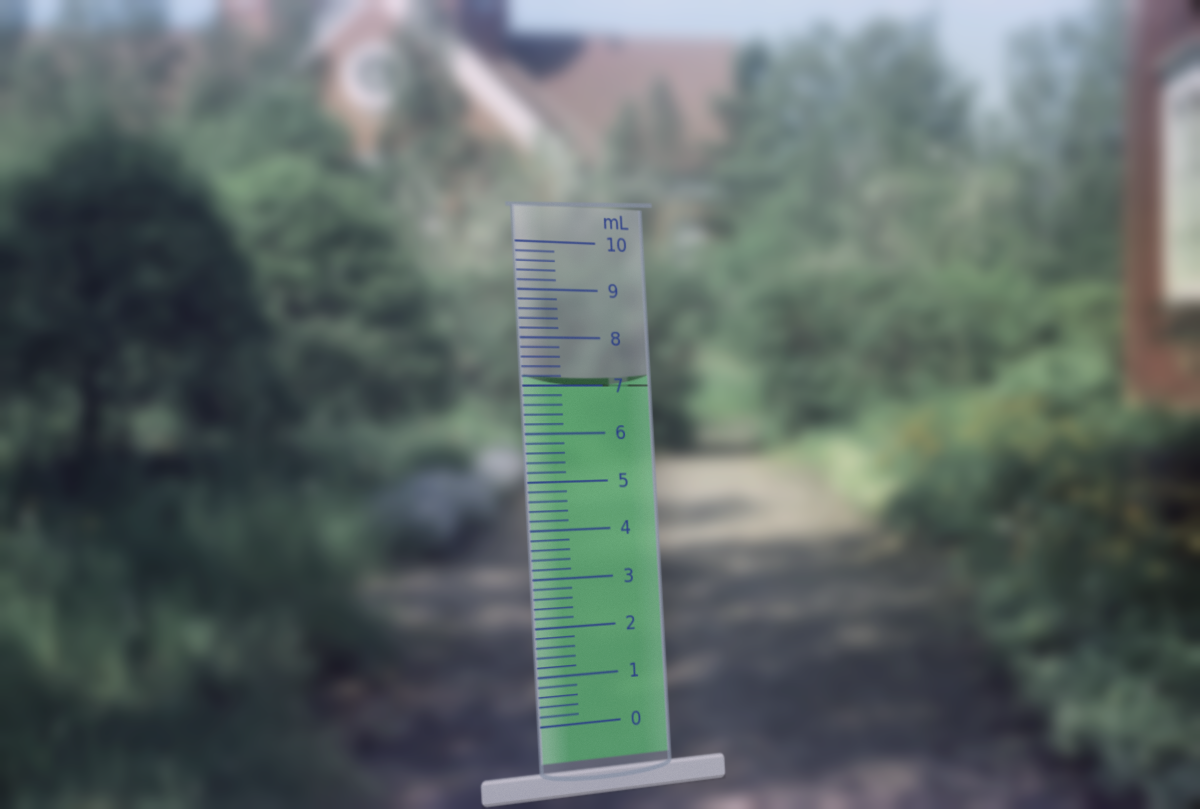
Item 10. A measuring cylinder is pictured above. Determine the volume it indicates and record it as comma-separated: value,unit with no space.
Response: 7,mL
